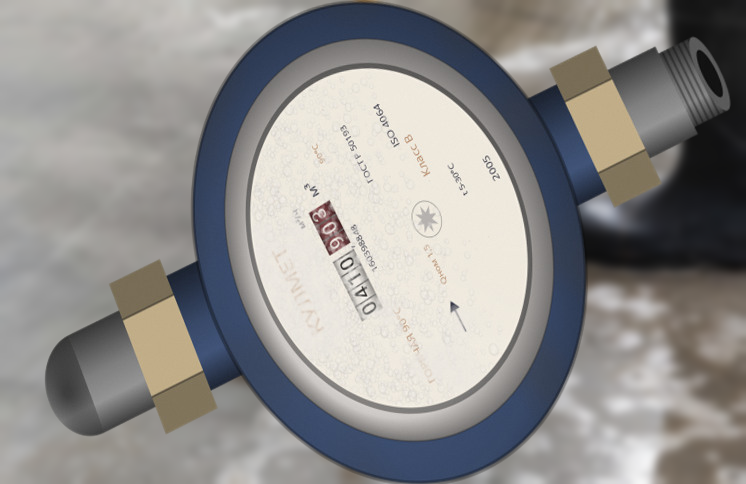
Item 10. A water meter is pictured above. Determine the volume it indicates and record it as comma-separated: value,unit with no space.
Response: 410.903,m³
